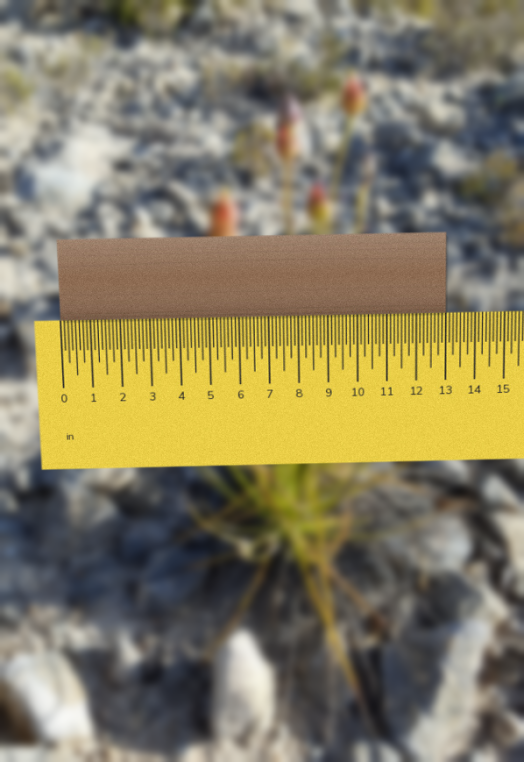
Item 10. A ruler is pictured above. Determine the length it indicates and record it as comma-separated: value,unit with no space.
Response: 13,in
